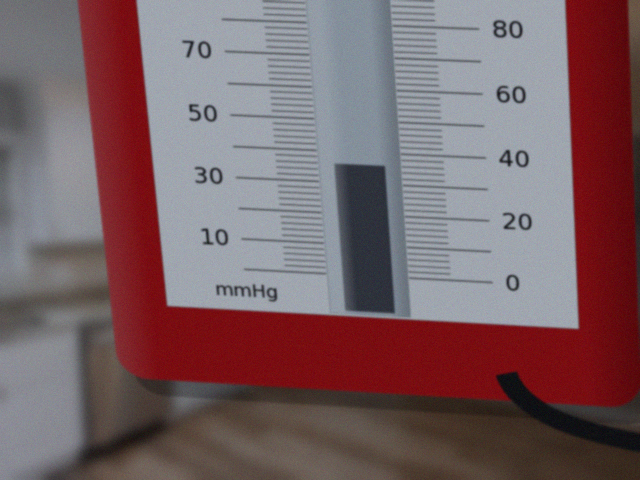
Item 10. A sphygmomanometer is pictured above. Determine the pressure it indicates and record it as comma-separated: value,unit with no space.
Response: 36,mmHg
